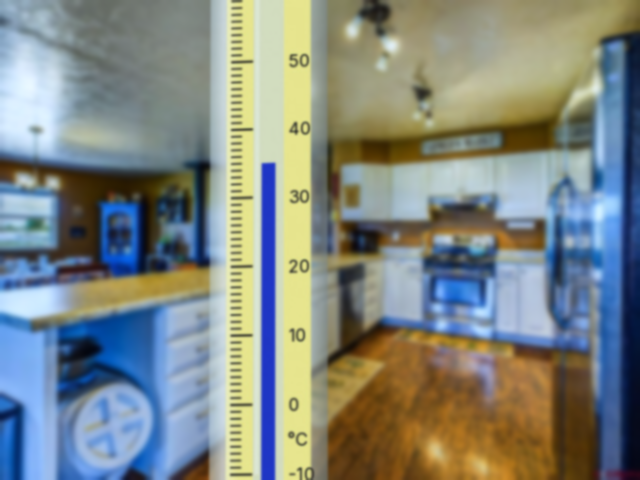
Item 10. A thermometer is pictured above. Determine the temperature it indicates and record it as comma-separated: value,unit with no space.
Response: 35,°C
